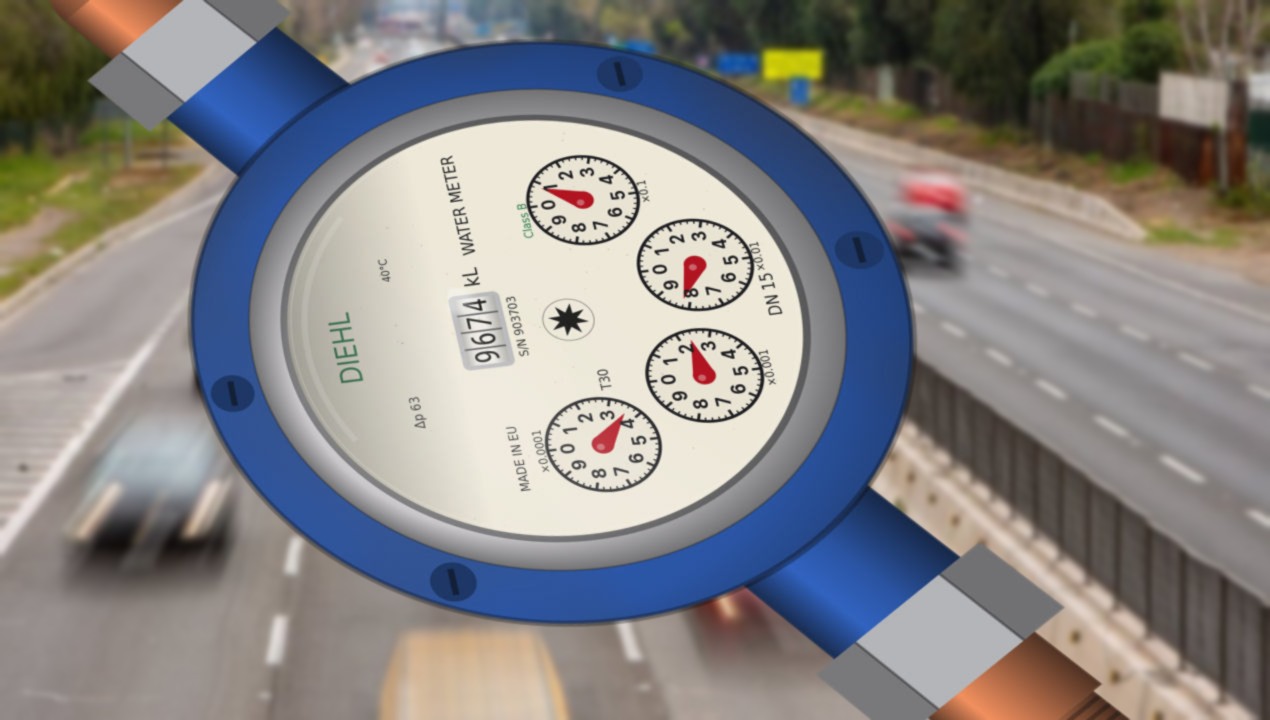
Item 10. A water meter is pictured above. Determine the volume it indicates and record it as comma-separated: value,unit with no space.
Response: 9674.0823,kL
